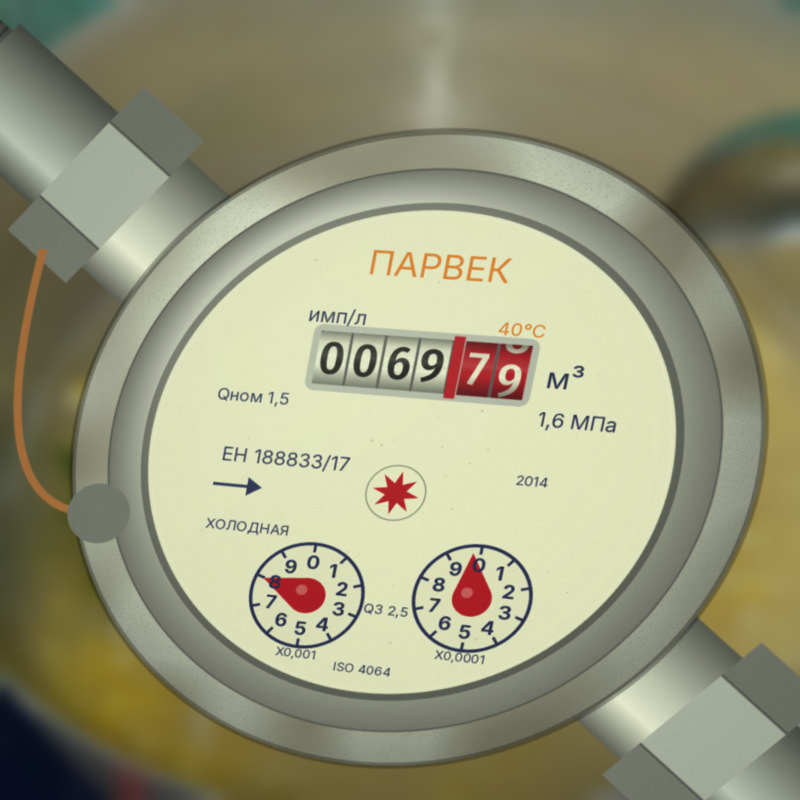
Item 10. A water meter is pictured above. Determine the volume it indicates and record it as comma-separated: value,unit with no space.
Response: 69.7879,m³
